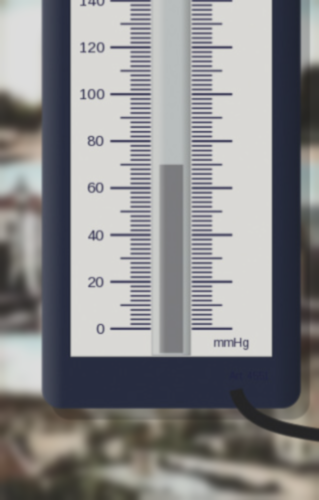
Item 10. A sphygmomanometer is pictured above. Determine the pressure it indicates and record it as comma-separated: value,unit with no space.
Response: 70,mmHg
